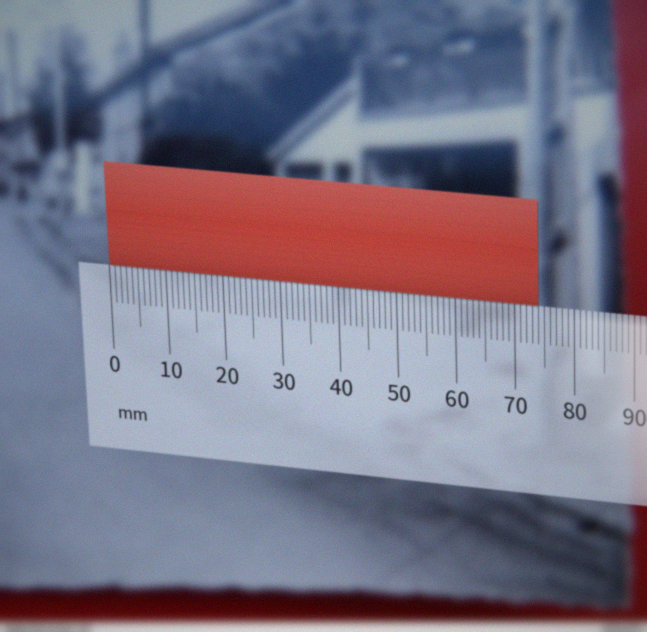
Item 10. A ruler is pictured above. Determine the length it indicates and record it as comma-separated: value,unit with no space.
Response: 74,mm
